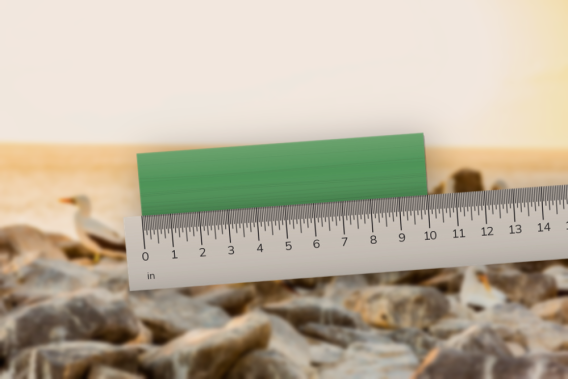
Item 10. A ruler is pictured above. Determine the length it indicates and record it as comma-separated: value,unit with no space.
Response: 10,in
